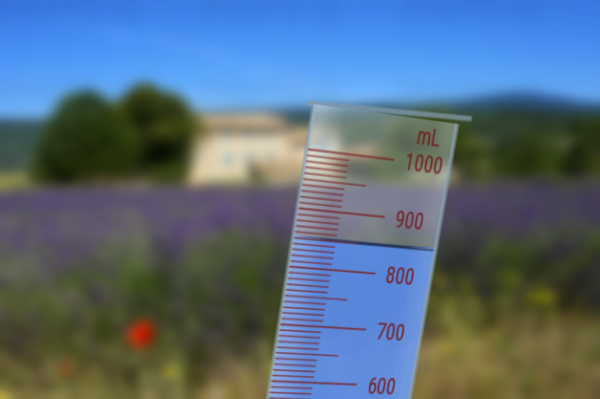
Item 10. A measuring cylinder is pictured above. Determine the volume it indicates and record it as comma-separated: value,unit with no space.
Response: 850,mL
